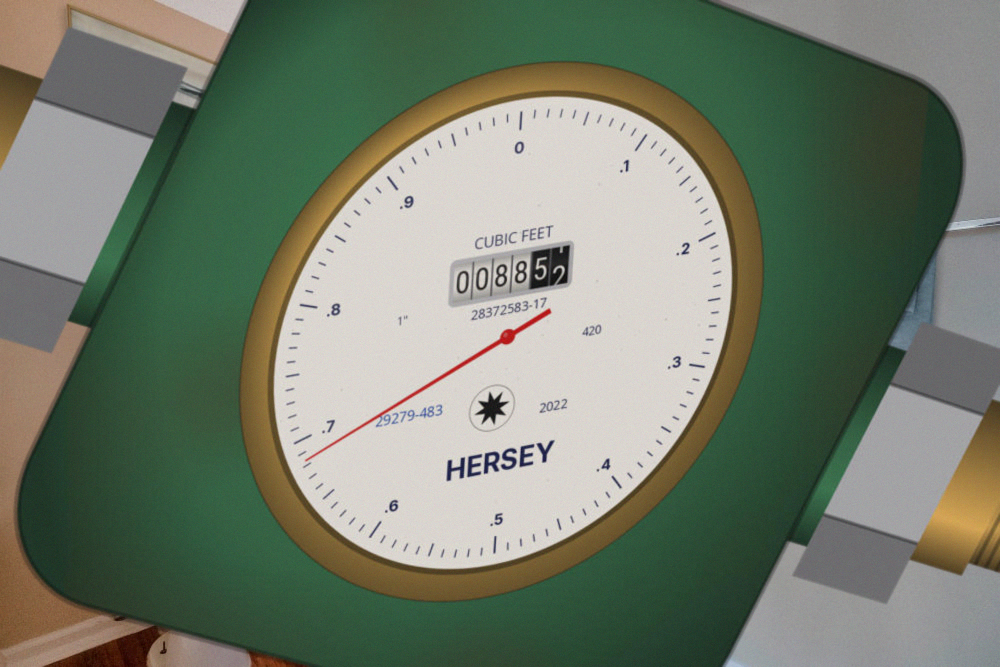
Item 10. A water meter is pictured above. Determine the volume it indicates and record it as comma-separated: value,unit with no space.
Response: 8851.68,ft³
